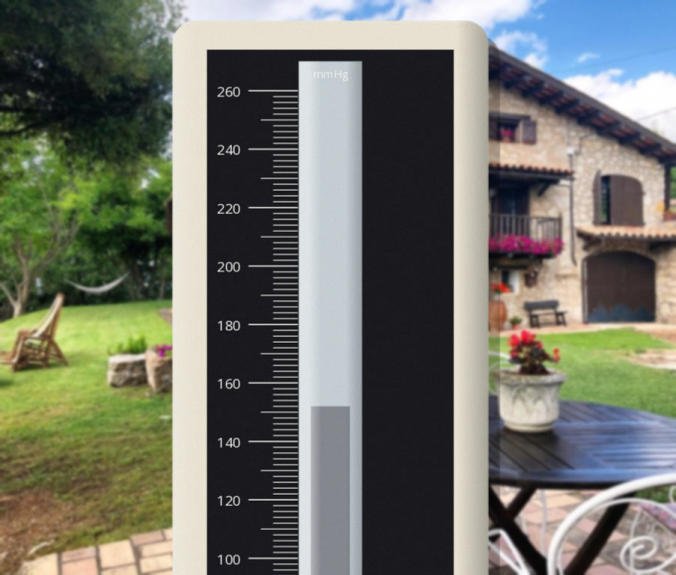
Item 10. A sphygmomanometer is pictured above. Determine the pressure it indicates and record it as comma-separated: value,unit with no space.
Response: 152,mmHg
